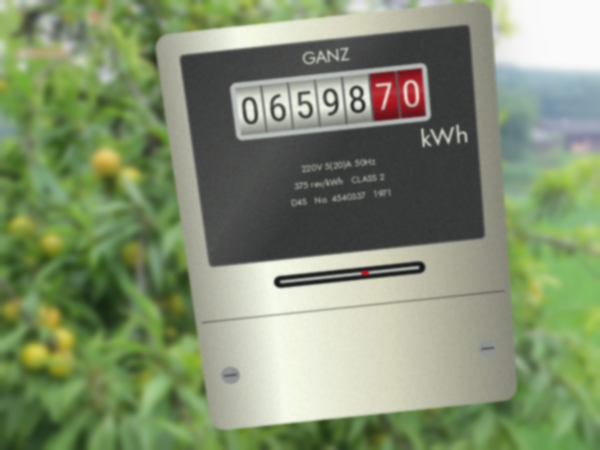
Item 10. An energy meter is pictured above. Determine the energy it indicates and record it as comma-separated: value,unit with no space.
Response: 6598.70,kWh
